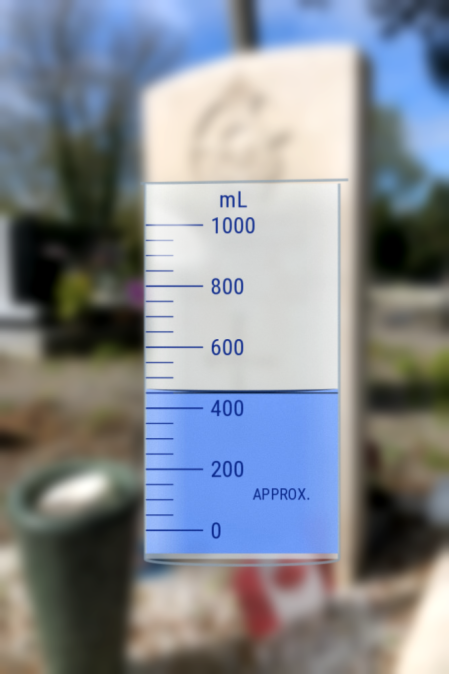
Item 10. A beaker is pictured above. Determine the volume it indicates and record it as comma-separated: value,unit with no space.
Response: 450,mL
